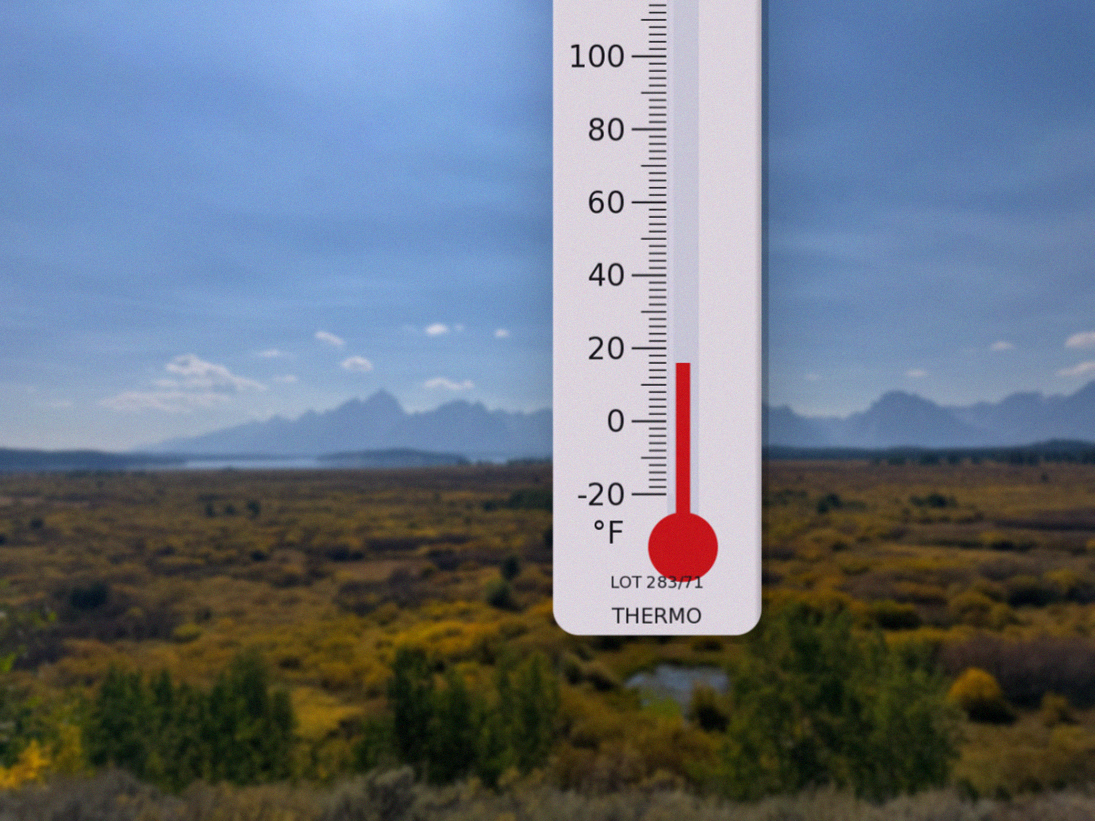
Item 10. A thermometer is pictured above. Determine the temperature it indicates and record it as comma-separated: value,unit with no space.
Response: 16,°F
